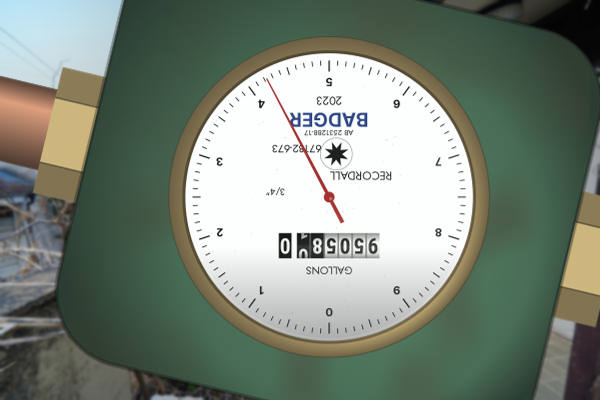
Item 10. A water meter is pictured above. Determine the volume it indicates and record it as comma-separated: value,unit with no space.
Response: 9505804.2,gal
